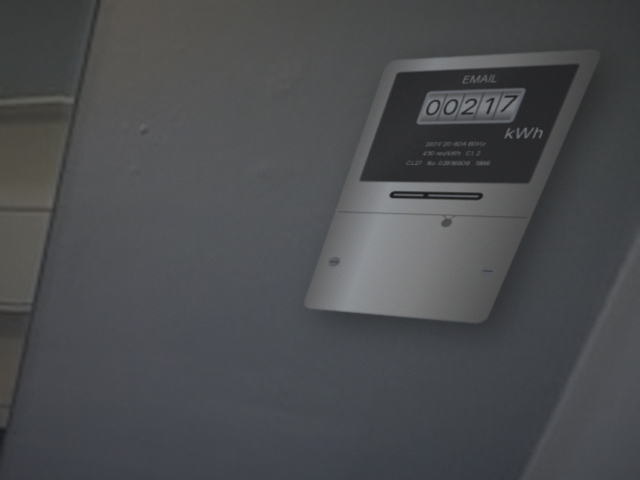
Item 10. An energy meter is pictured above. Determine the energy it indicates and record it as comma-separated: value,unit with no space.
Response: 217,kWh
